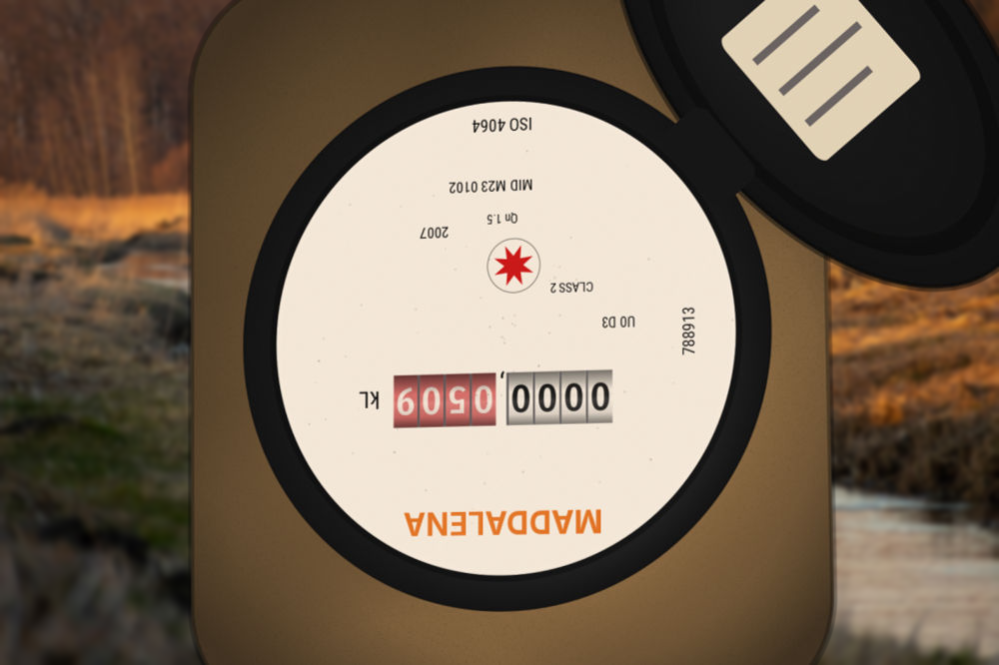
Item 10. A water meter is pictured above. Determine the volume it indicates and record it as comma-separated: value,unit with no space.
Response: 0.0509,kL
